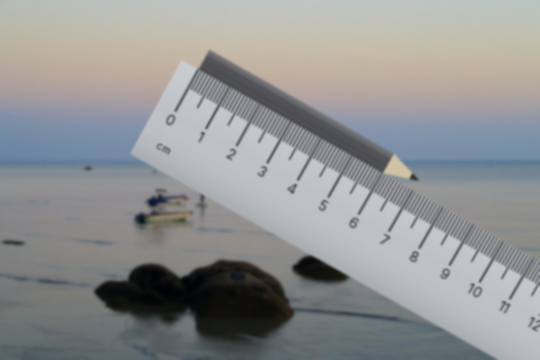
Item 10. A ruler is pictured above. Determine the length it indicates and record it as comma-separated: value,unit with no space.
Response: 7,cm
